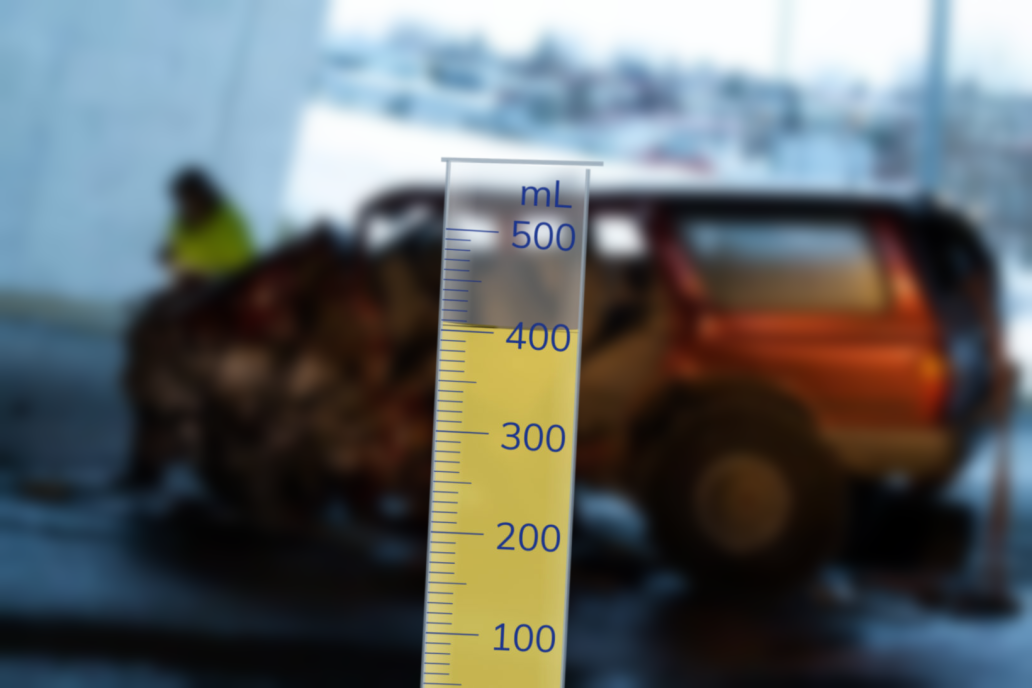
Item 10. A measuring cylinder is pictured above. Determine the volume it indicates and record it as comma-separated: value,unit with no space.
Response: 405,mL
